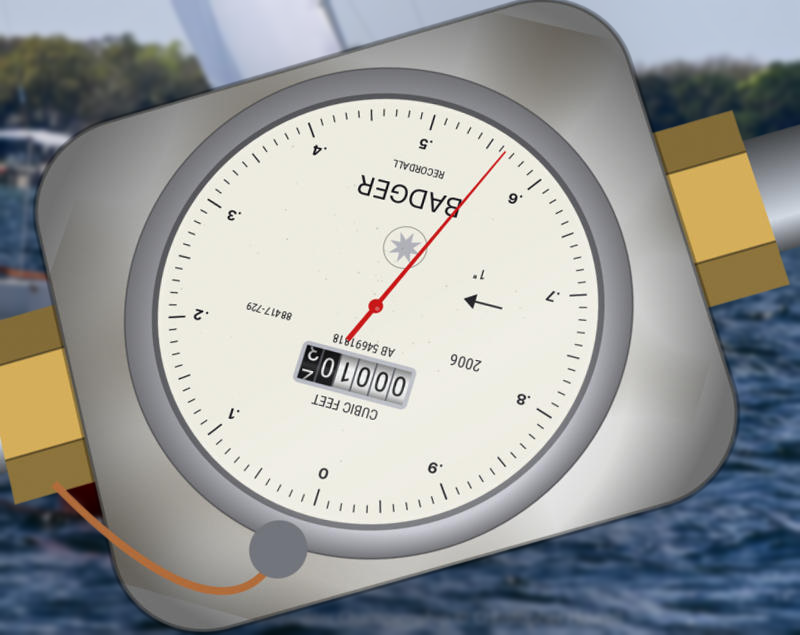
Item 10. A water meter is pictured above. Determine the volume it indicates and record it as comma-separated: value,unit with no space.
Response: 102.56,ft³
